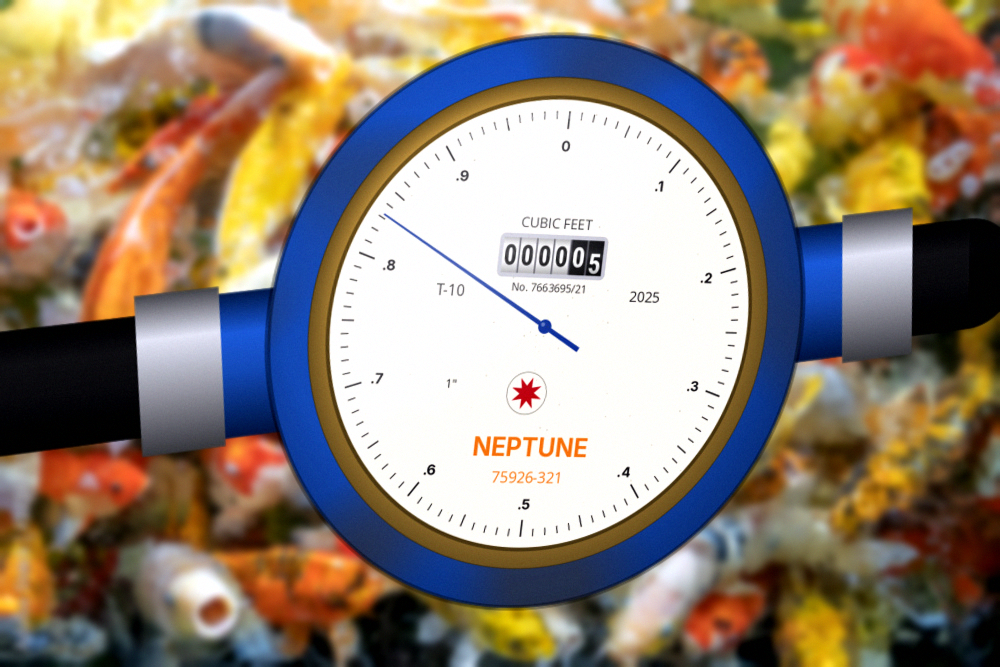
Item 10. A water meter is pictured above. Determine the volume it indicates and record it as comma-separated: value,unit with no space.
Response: 4.83,ft³
